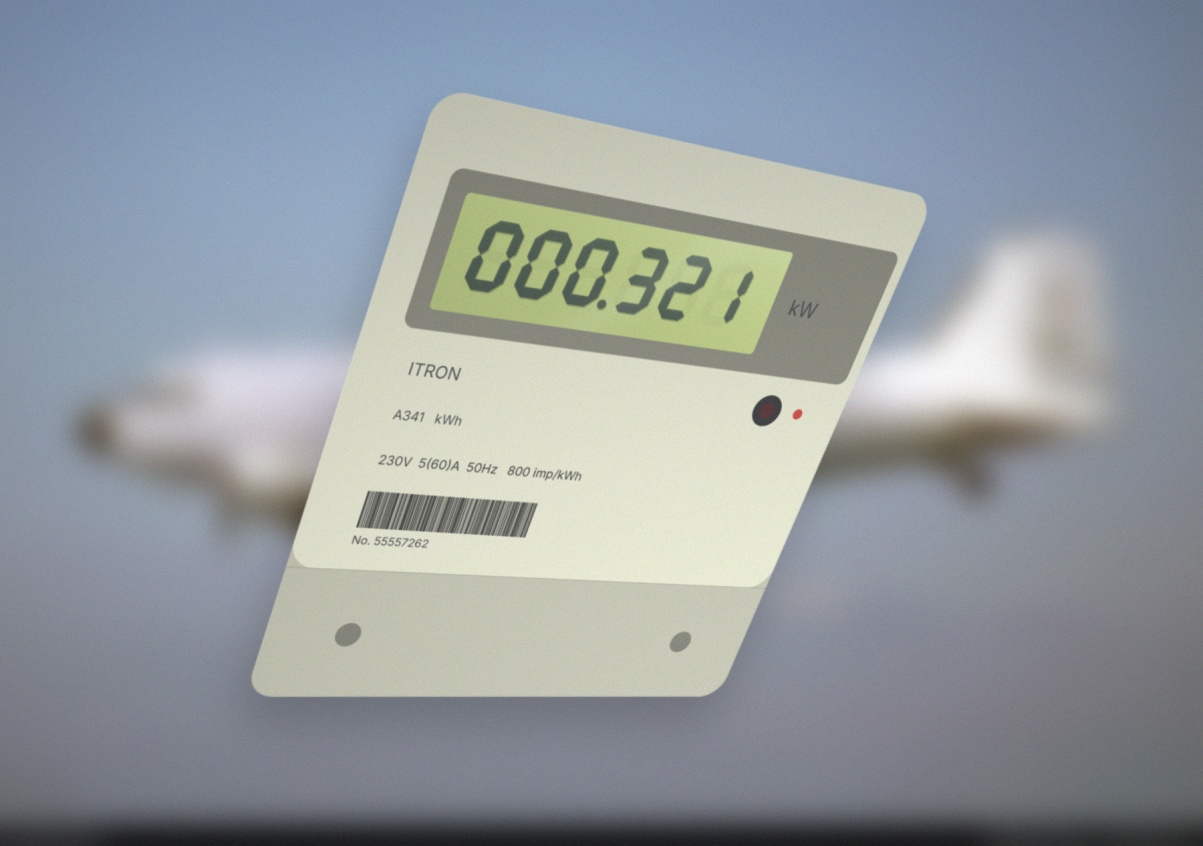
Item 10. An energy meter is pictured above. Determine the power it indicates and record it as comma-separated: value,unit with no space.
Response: 0.321,kW
